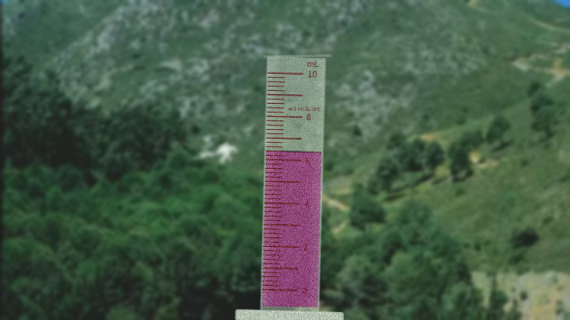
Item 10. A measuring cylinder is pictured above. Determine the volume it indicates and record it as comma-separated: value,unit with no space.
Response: 6.4,mL
